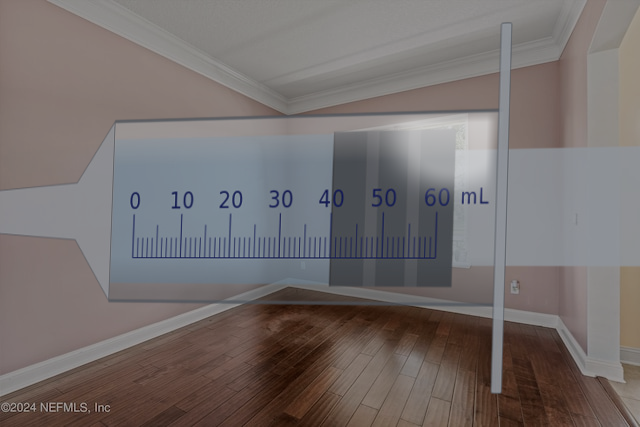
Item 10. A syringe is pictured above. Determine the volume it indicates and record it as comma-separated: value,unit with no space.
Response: 40,mL
